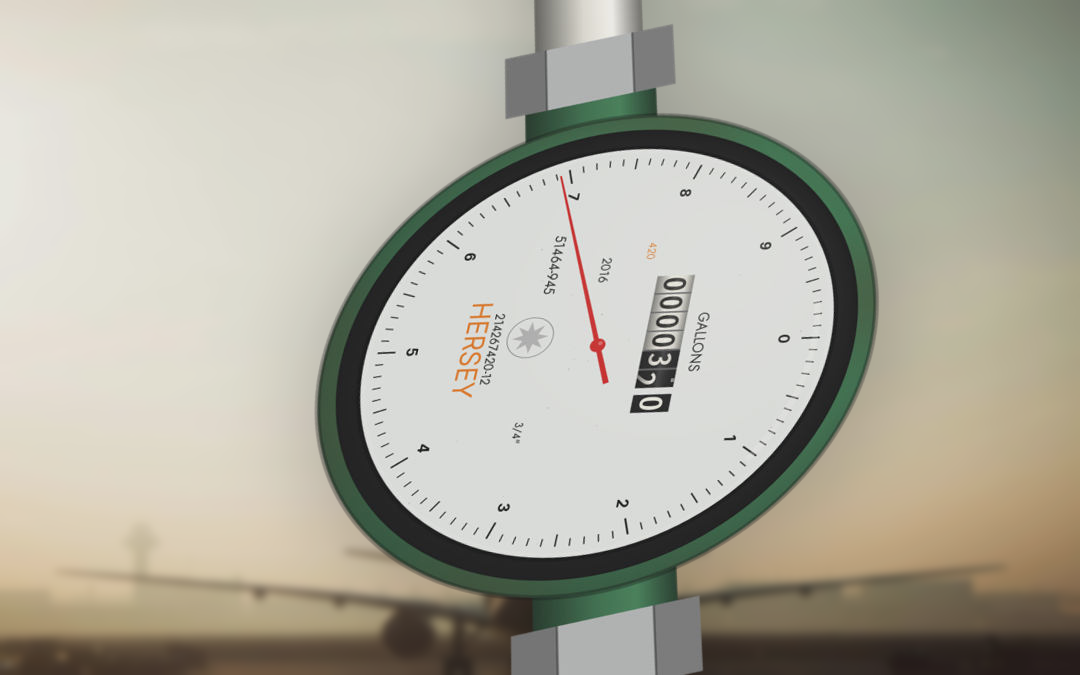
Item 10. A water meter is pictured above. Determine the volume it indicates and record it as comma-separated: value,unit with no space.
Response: 316.9,gal
